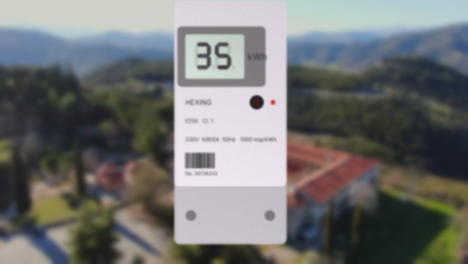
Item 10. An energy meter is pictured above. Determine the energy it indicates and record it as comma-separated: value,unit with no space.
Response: 35,kWh
